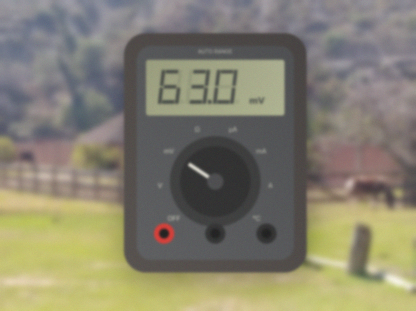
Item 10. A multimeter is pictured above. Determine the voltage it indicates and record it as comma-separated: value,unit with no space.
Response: 63.0,mV
